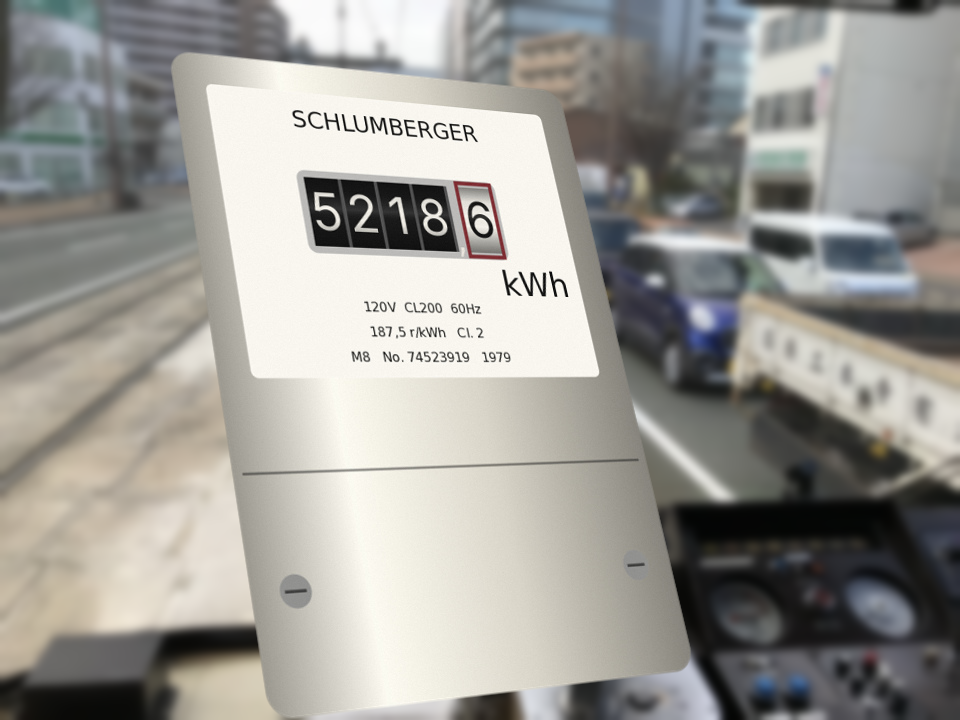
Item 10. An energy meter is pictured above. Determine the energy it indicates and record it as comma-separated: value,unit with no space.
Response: 5218.6,kWh
